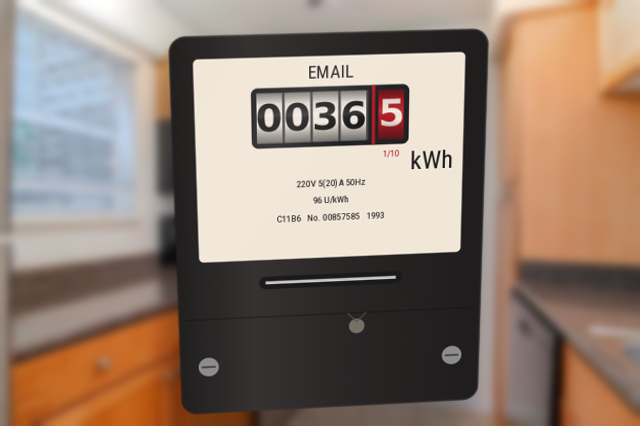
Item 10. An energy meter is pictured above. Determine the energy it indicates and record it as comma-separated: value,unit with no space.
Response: 36.5,kWh
